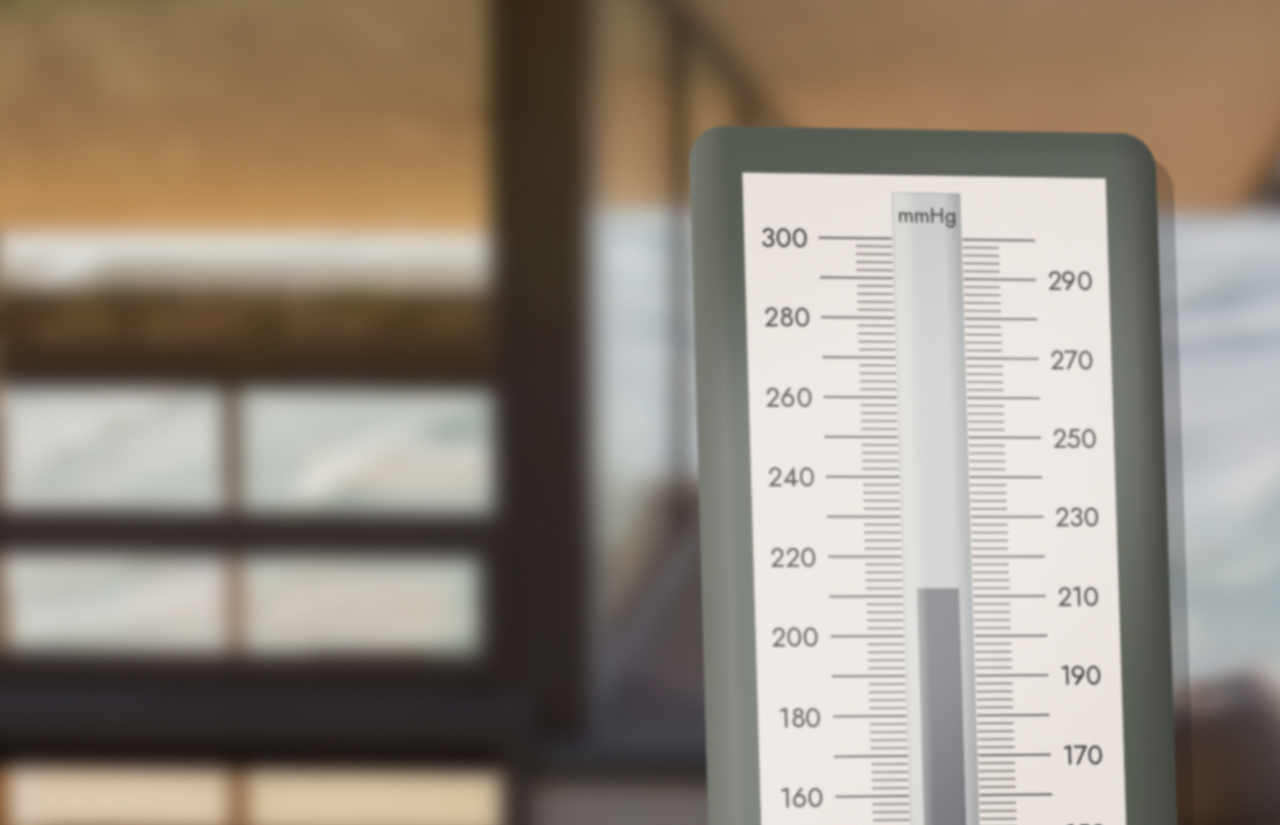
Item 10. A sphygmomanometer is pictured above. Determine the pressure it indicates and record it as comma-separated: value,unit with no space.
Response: 212,mmHg
